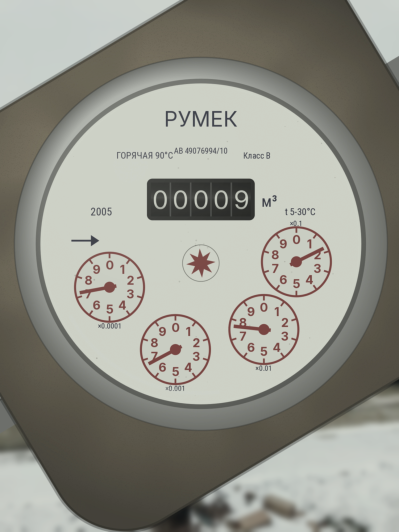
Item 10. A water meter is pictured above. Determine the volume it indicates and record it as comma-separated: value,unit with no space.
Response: 9.1767,m³
